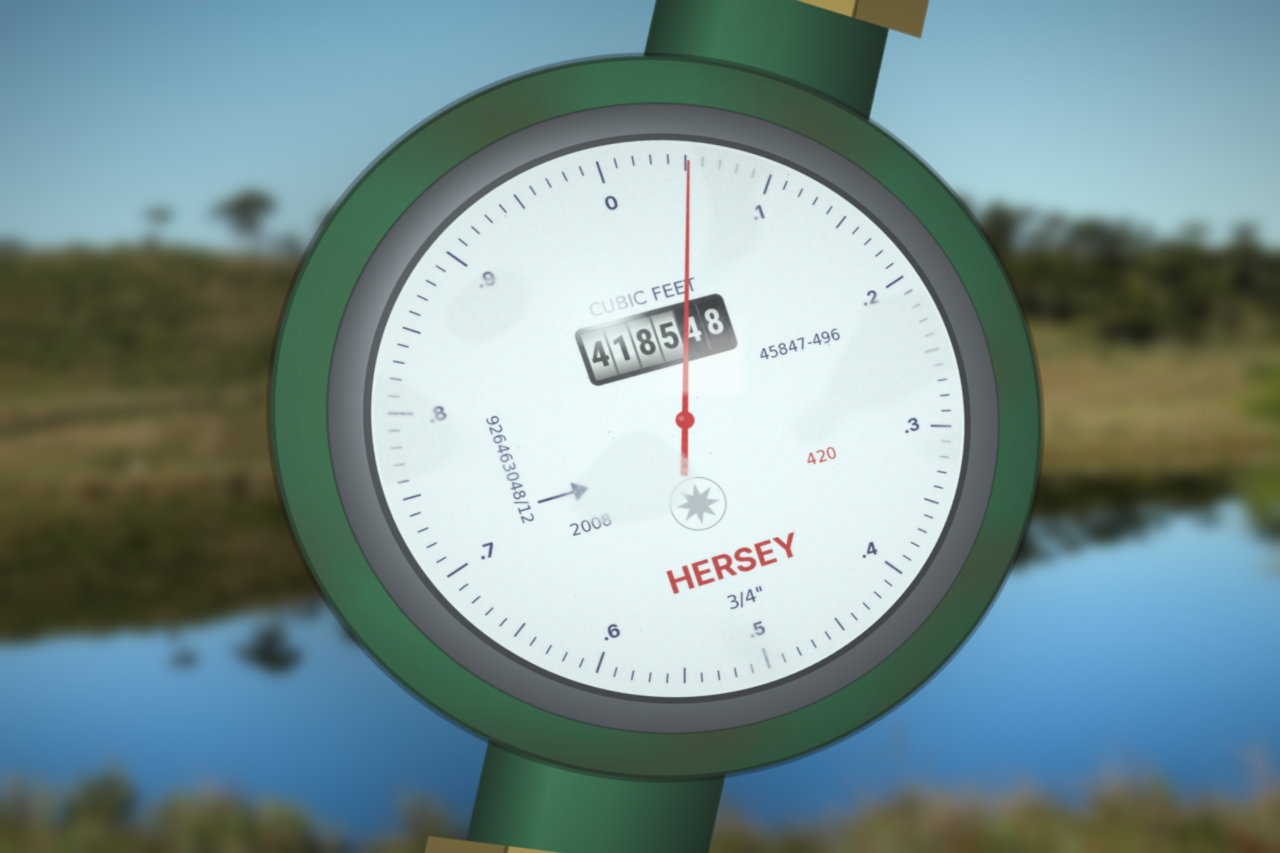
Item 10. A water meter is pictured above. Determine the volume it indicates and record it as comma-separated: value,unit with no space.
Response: 418548.05,ft³
